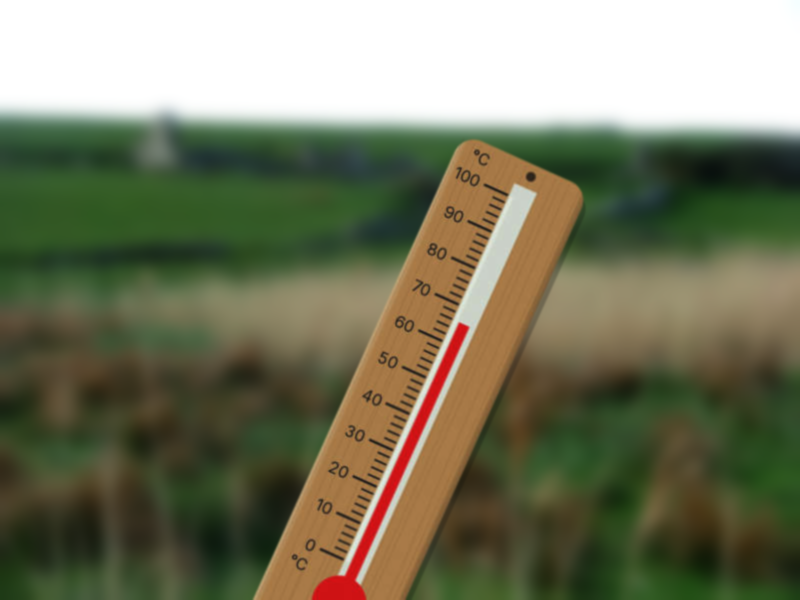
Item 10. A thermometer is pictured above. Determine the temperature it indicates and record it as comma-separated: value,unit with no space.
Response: 66,°C
